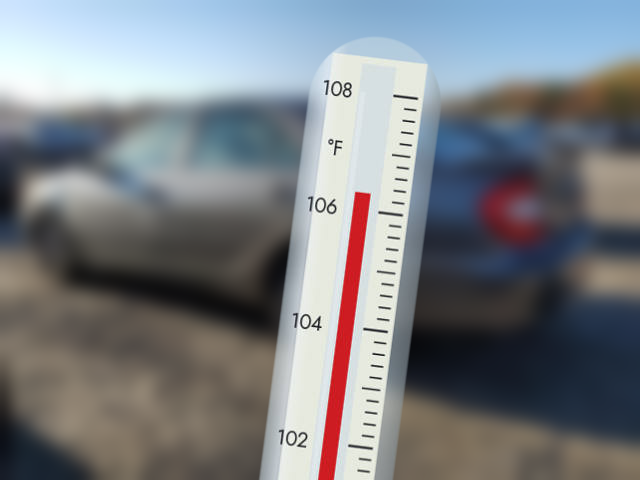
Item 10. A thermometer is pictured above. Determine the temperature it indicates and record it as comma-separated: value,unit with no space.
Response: 106.3,°F
